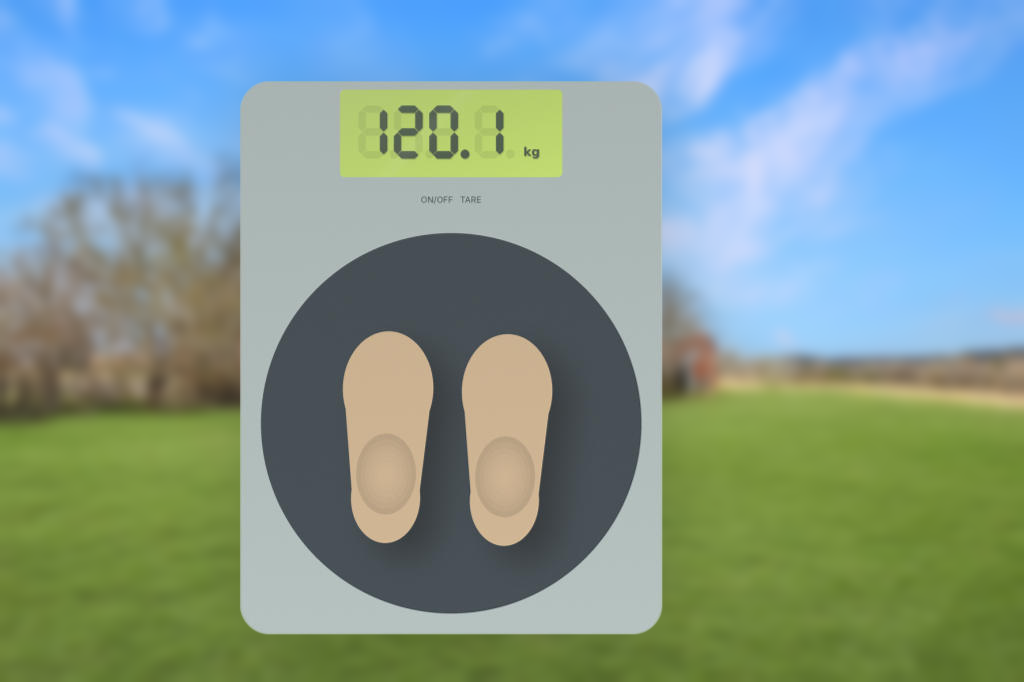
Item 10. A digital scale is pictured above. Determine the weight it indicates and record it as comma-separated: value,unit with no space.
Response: 120.1,kg
